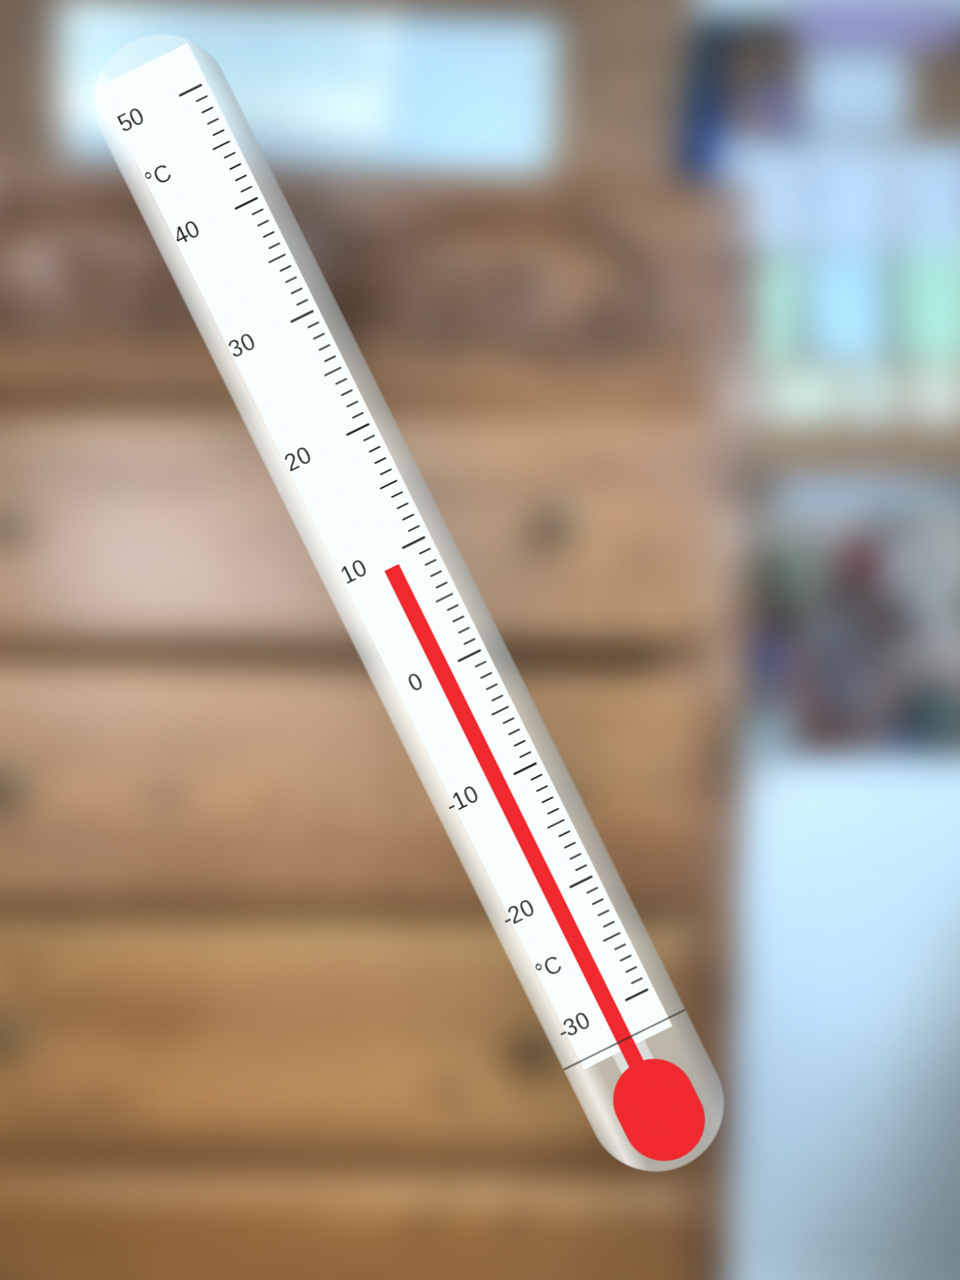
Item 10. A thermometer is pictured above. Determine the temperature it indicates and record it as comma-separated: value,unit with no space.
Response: 9,°C
